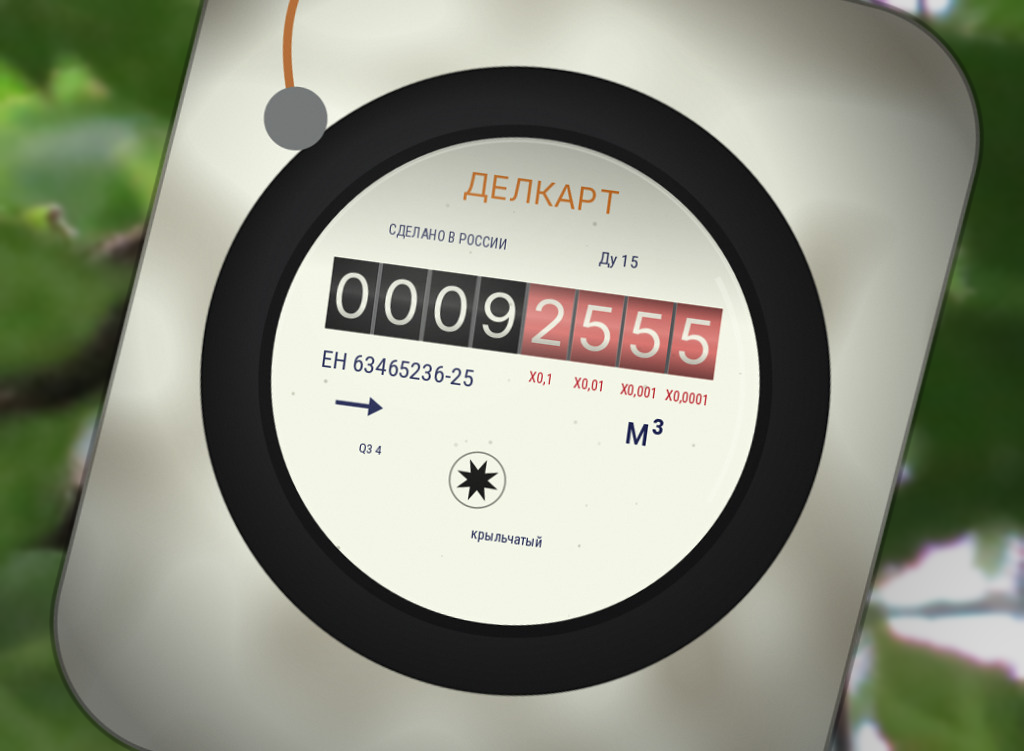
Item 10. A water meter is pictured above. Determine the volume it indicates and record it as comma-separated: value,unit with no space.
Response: 9.2555,m³
